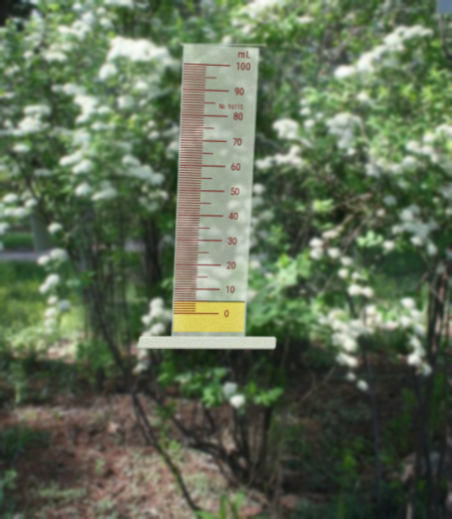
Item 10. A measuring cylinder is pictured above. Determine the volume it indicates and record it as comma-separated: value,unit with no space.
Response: 5,mL
